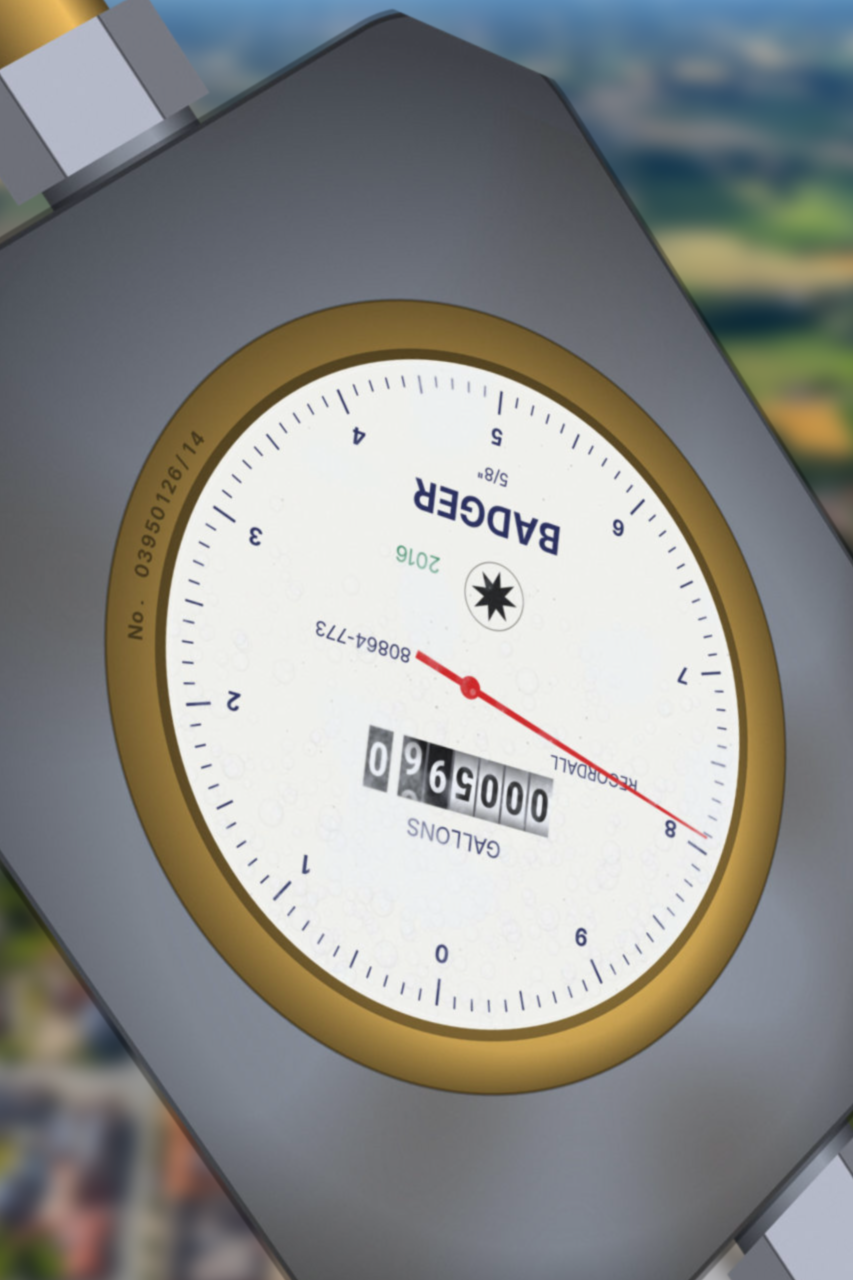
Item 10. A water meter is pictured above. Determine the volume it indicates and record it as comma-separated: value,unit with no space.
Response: 5957.9,gal
